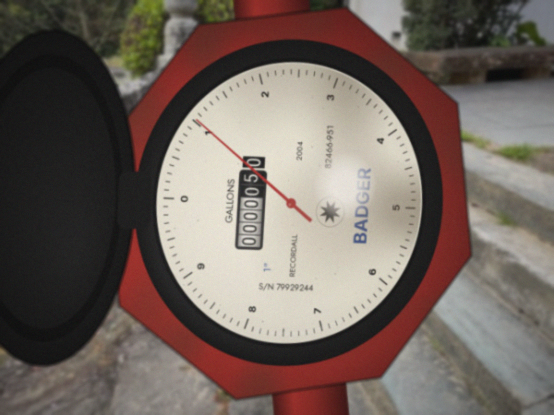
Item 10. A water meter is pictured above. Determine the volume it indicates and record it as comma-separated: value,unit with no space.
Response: 51.0,gal
